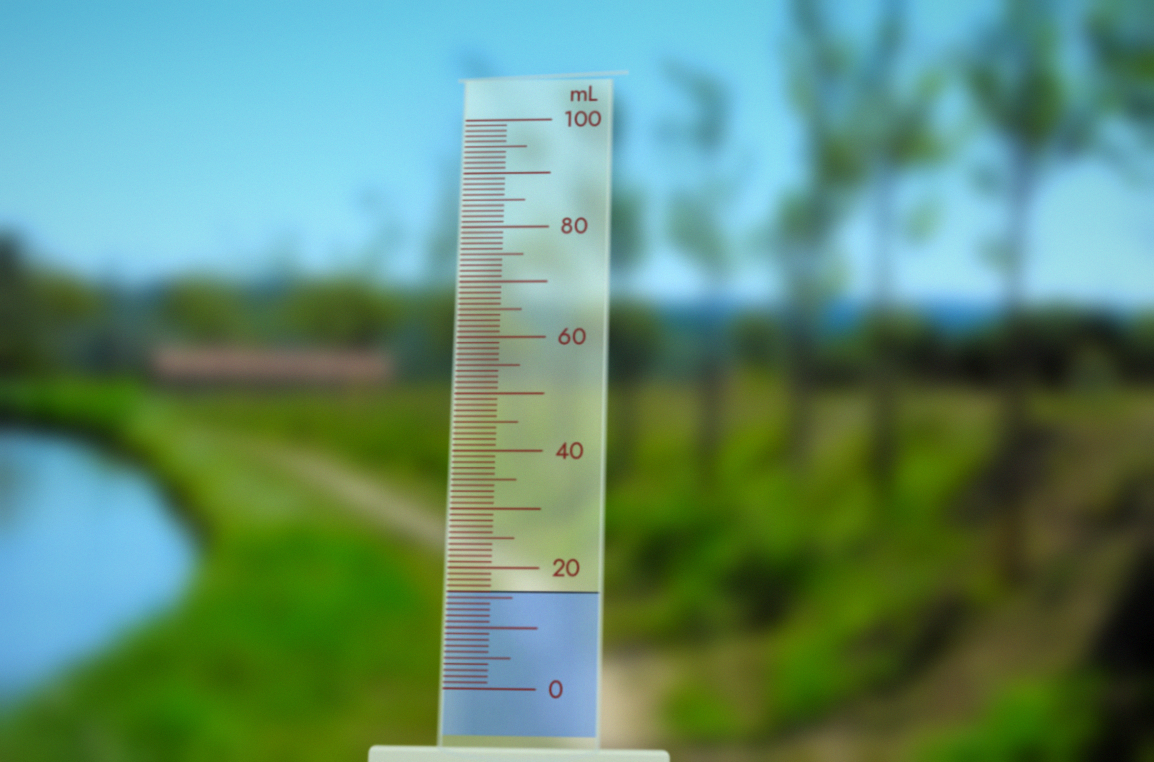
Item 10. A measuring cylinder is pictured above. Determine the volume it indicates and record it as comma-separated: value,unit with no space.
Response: 16,mL
